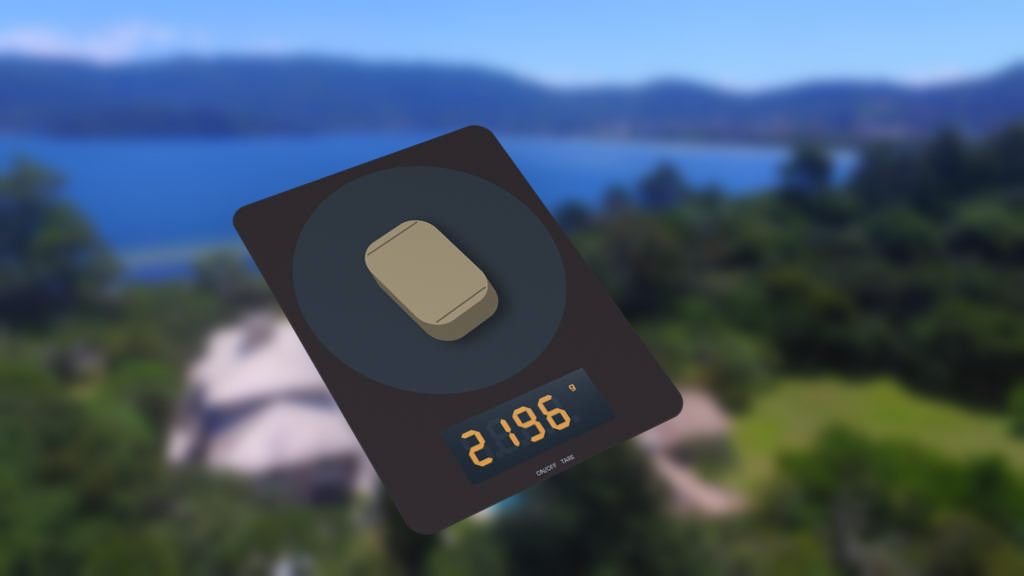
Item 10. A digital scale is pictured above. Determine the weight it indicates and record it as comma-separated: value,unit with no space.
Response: 2196,g
